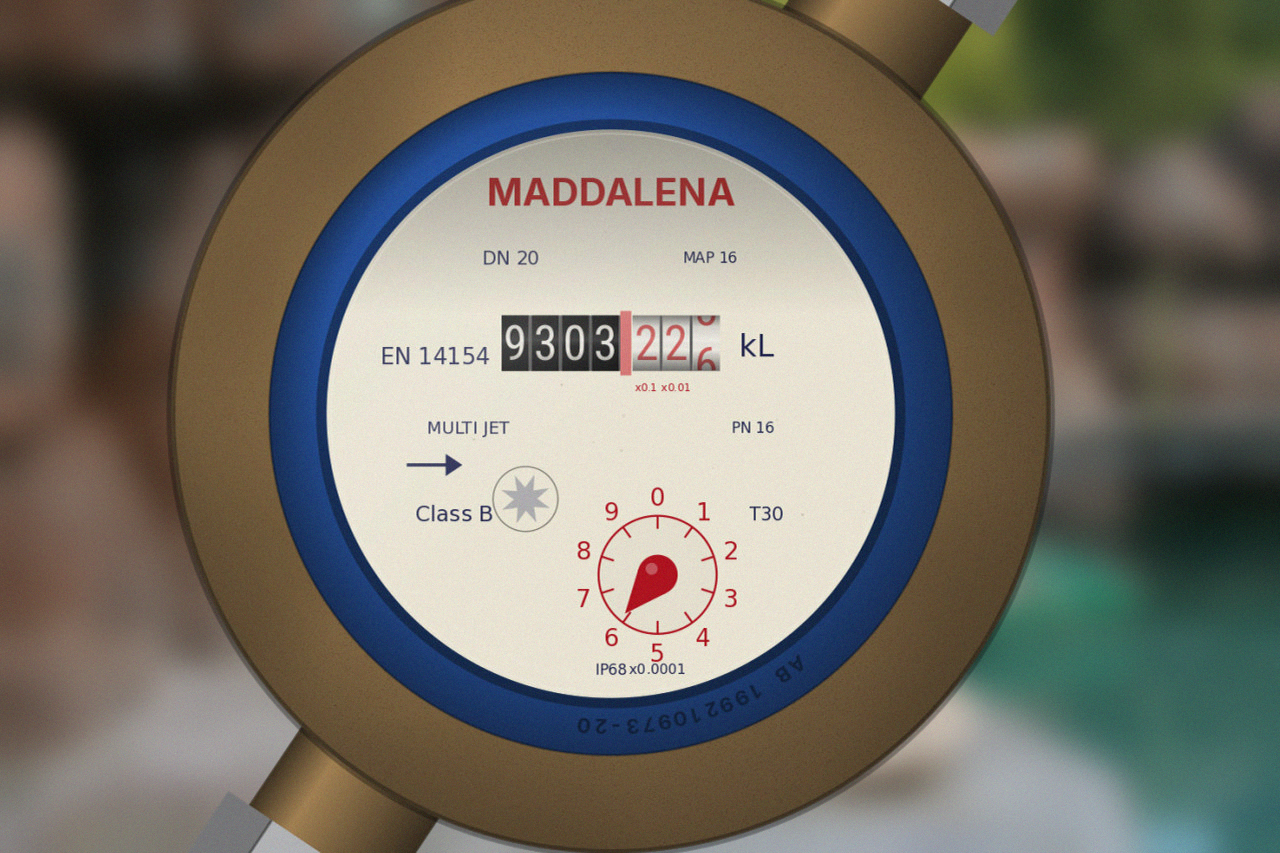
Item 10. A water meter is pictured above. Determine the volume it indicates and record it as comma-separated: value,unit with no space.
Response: 9303.2256,kL
